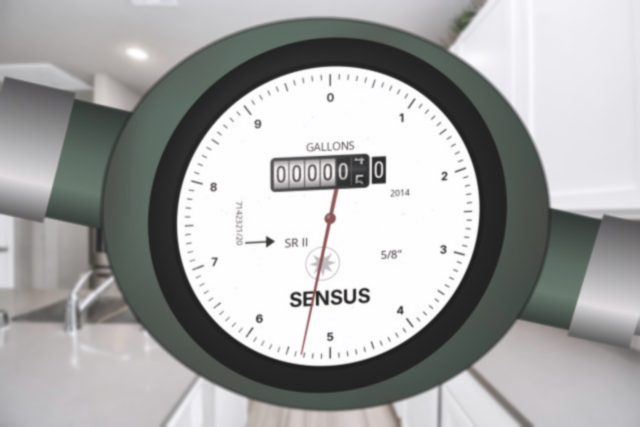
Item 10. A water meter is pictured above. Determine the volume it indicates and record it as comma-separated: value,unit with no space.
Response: 45.3,gal
